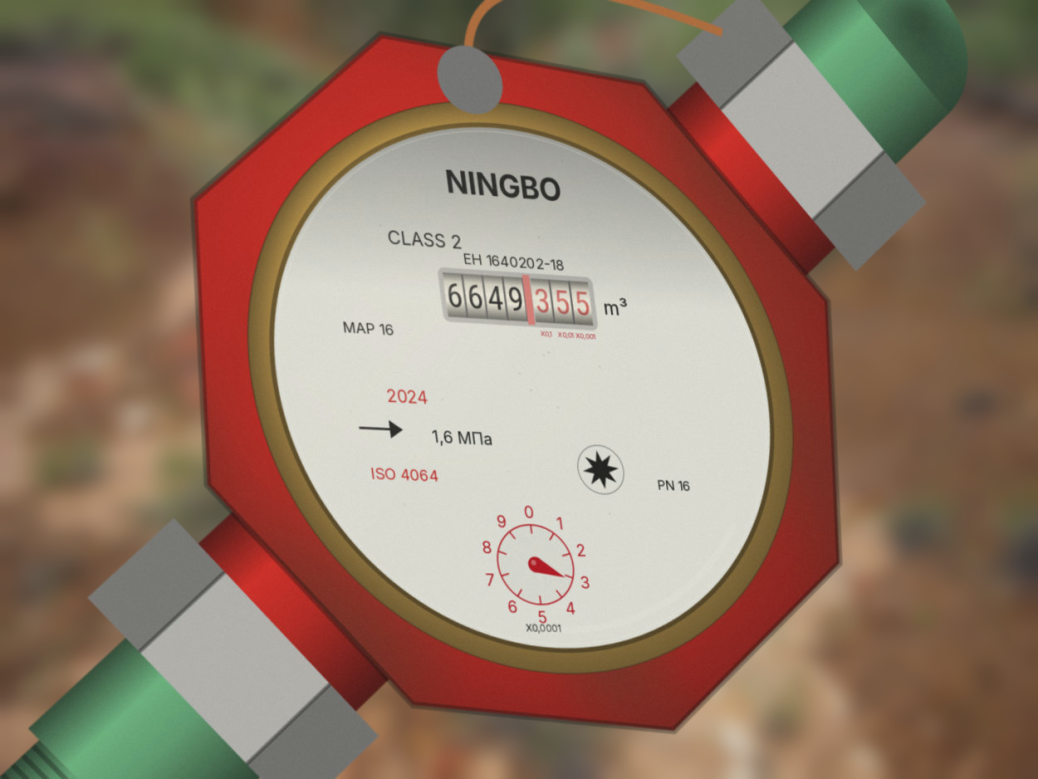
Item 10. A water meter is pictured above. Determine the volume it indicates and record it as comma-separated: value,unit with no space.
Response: 6649.3553,m³
